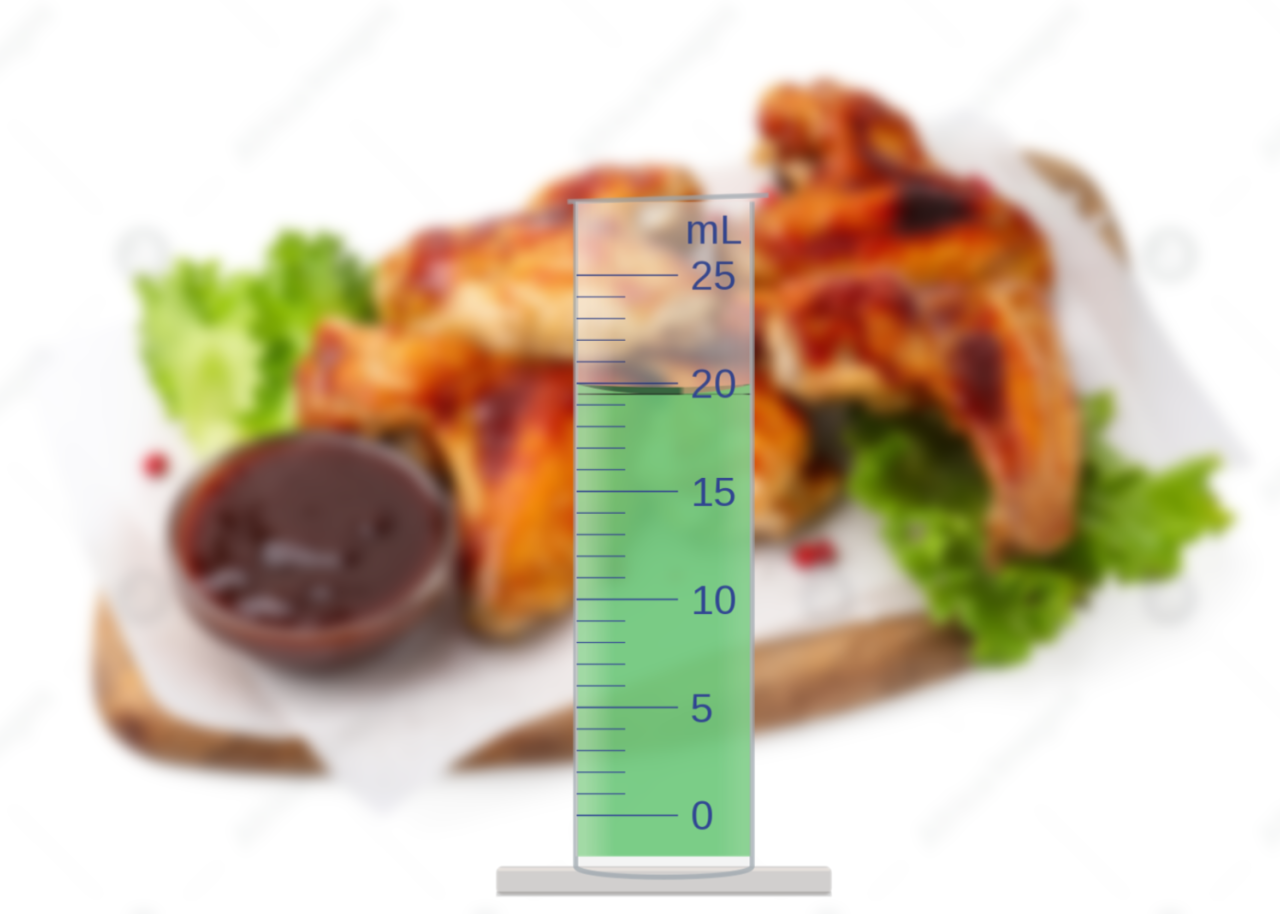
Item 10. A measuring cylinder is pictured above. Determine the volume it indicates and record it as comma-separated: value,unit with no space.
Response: 19.5,mL
